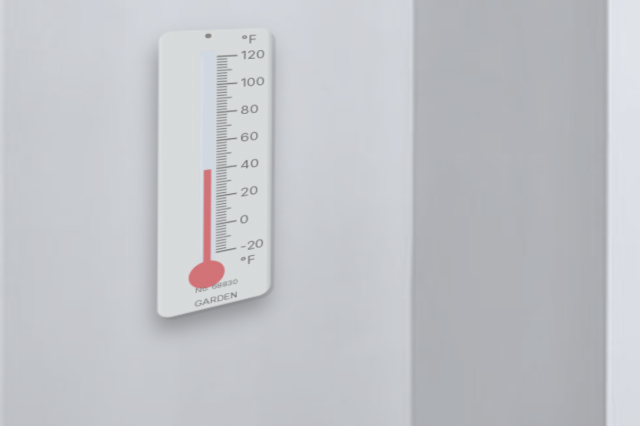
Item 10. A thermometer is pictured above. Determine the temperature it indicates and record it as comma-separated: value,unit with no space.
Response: 40,°F
